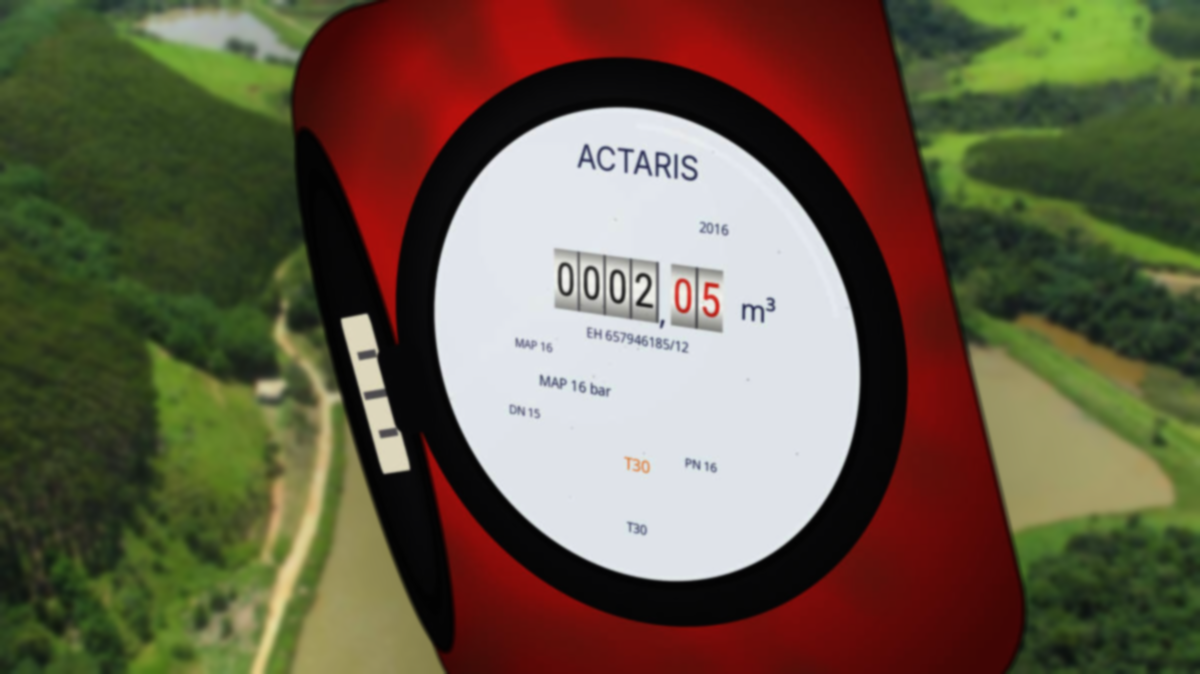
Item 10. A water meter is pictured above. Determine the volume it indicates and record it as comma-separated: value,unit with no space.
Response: 2.05,m³
